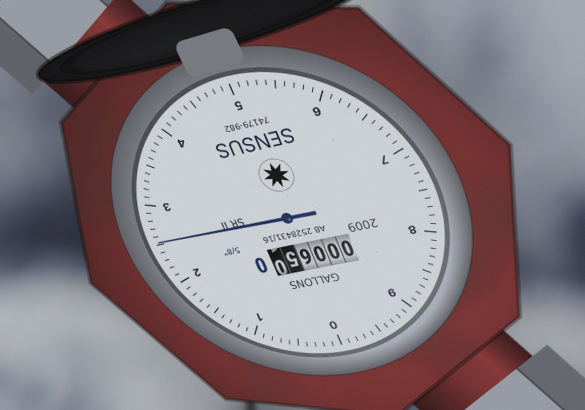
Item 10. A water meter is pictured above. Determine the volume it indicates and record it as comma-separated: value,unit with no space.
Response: 6502.5,gal
